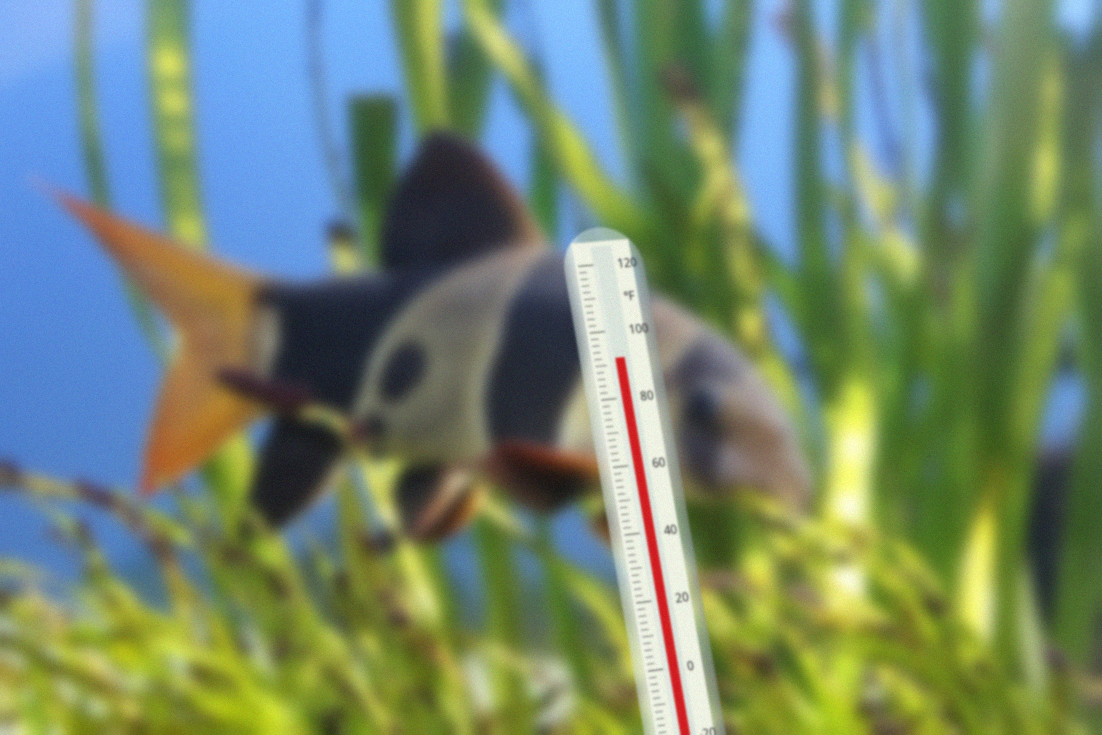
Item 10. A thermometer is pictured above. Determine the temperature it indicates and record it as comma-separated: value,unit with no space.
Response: 92,°F
